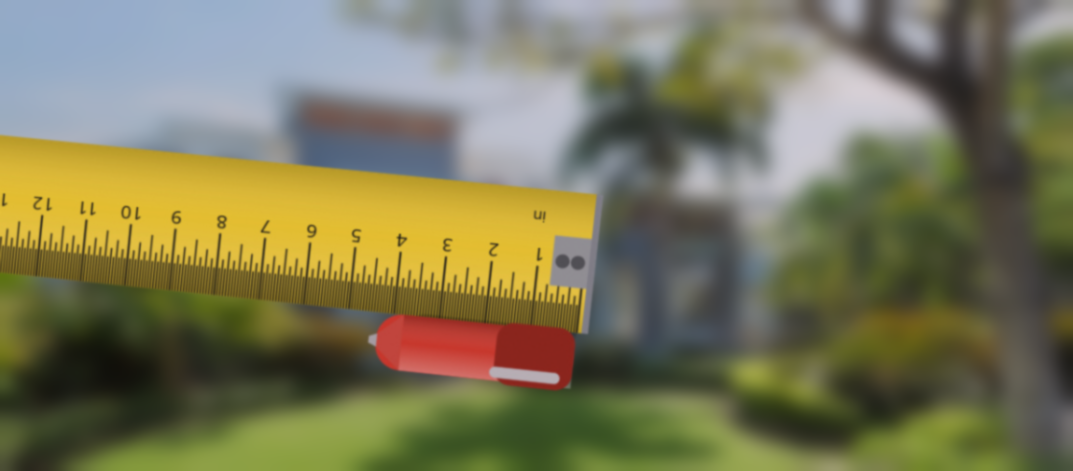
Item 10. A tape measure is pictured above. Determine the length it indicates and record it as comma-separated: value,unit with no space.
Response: 4.5,in
